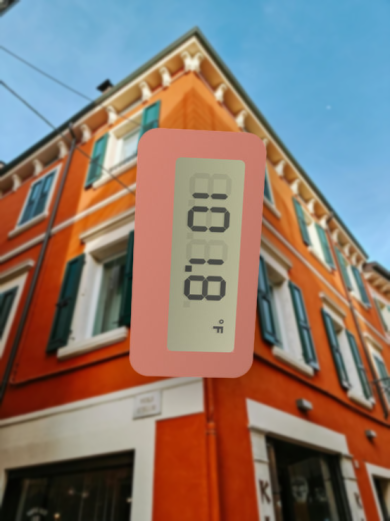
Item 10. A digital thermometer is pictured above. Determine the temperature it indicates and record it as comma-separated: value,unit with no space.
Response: 101.8,°F
